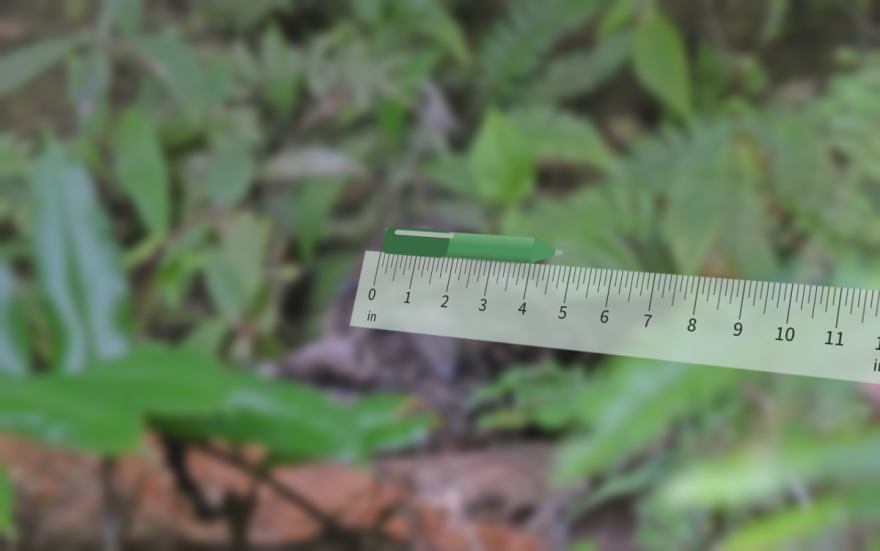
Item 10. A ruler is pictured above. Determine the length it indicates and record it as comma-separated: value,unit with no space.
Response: 4.75,in
